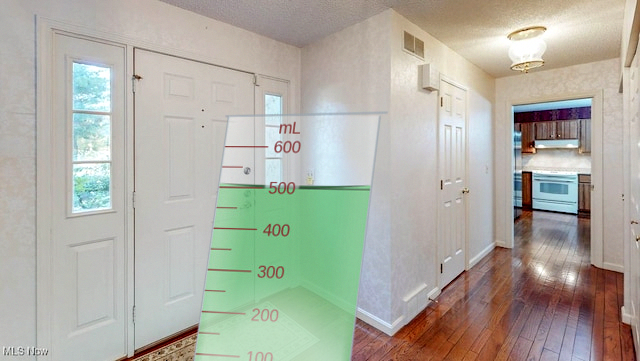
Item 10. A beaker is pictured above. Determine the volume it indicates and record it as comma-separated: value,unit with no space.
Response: 500,mL
